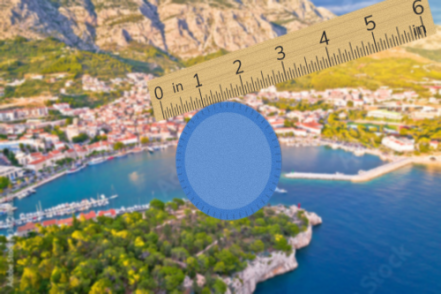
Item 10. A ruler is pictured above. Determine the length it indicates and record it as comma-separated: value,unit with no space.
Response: 2.5,in
